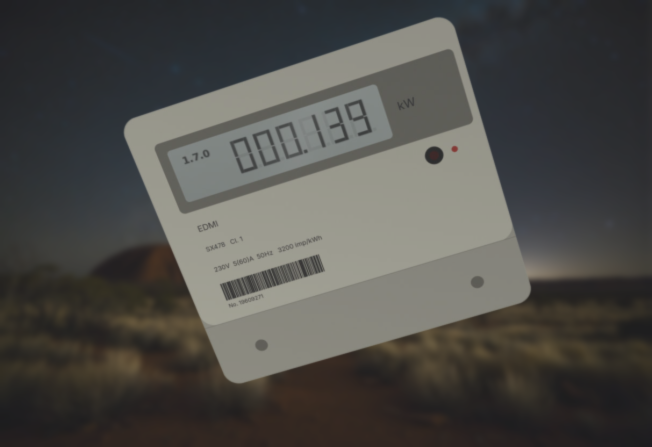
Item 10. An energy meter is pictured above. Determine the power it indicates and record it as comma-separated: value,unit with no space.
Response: 0.139,kW
